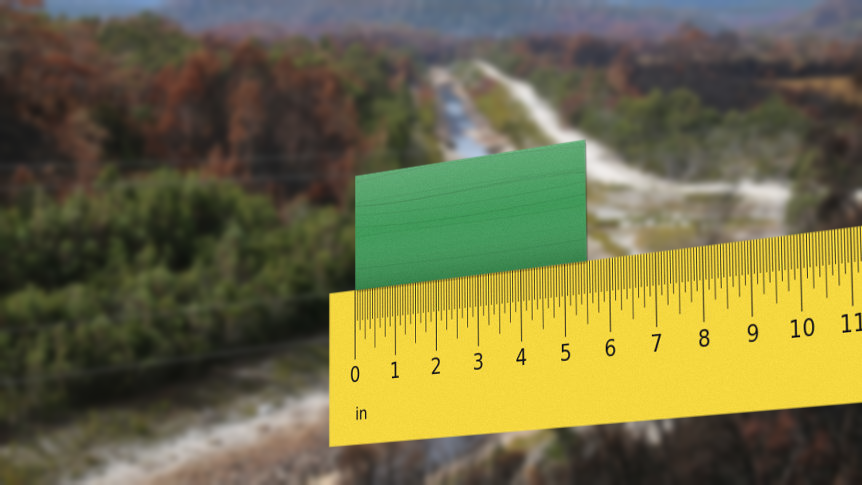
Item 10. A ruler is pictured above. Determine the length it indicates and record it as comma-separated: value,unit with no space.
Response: 5.5,in
